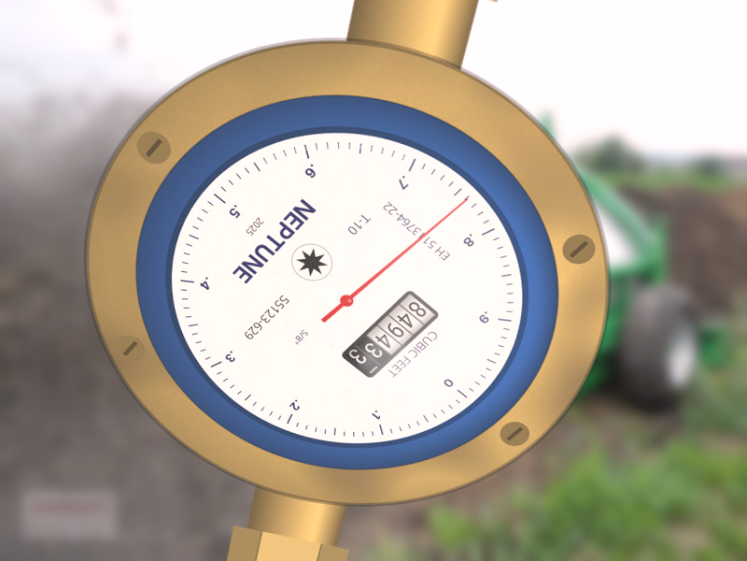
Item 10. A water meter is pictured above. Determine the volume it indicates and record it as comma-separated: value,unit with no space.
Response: 849432.76,ft³
